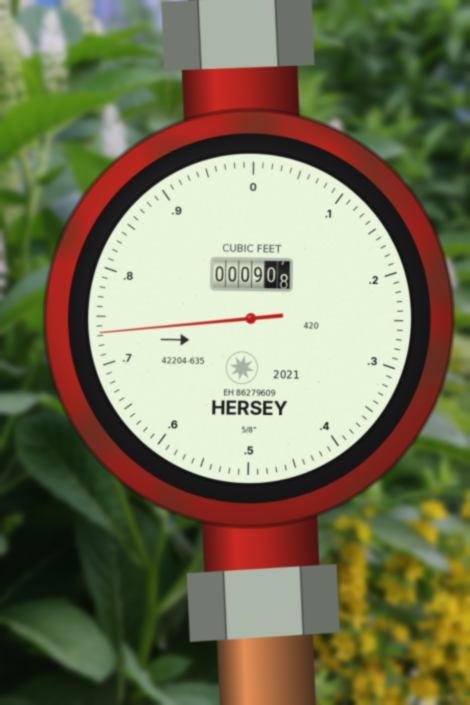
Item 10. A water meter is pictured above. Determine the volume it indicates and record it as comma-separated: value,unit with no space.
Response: 907.73,ft³
